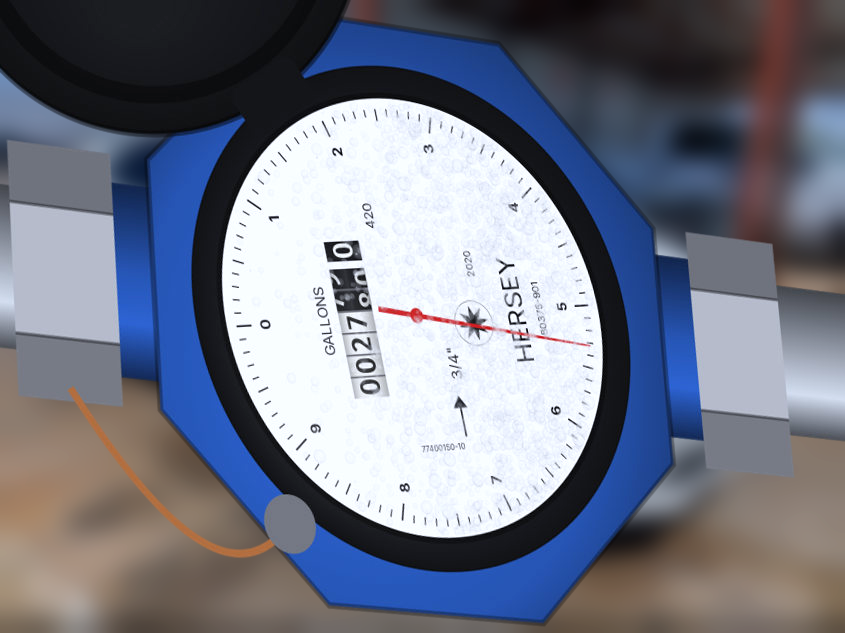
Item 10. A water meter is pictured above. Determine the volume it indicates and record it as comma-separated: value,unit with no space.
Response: 27795.3,gal
